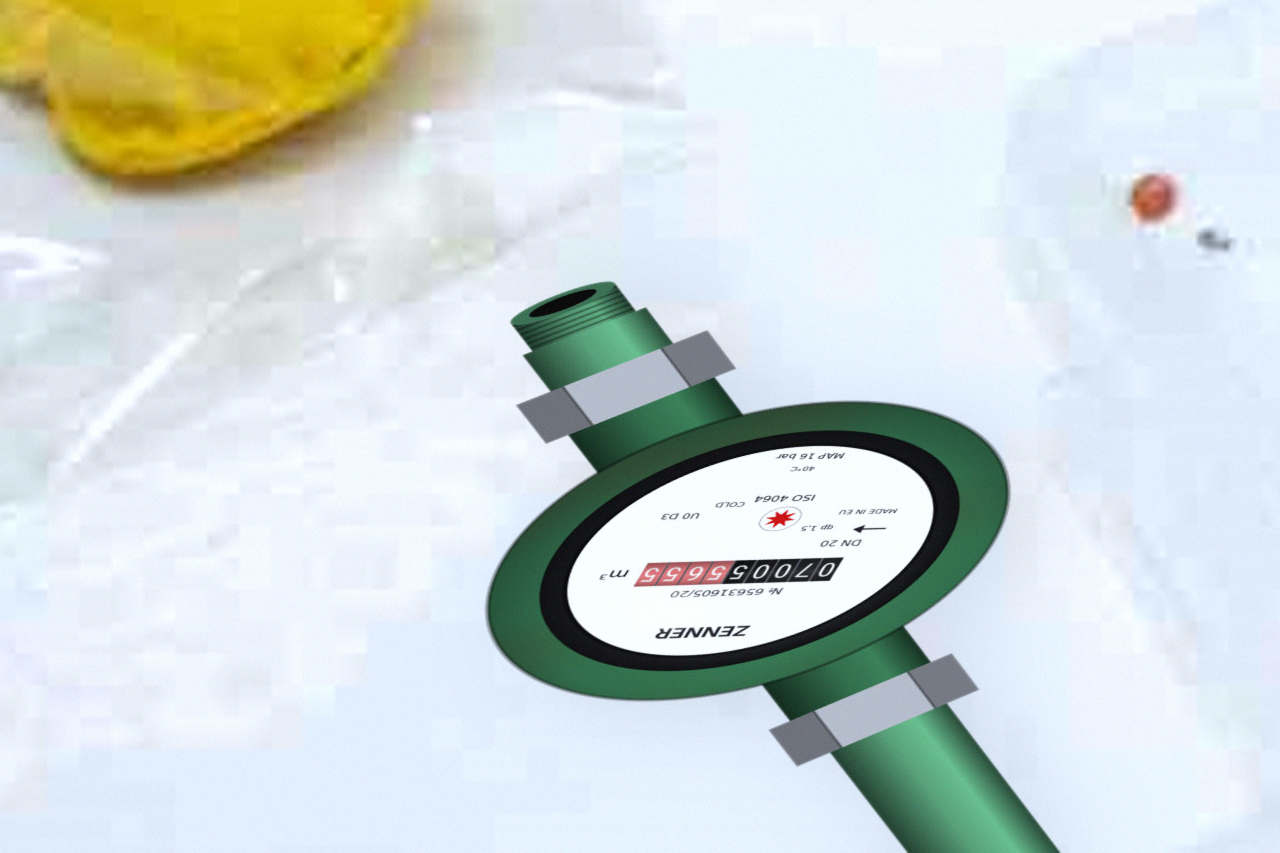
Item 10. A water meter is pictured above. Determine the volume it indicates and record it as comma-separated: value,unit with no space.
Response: 7005.5655,m³
